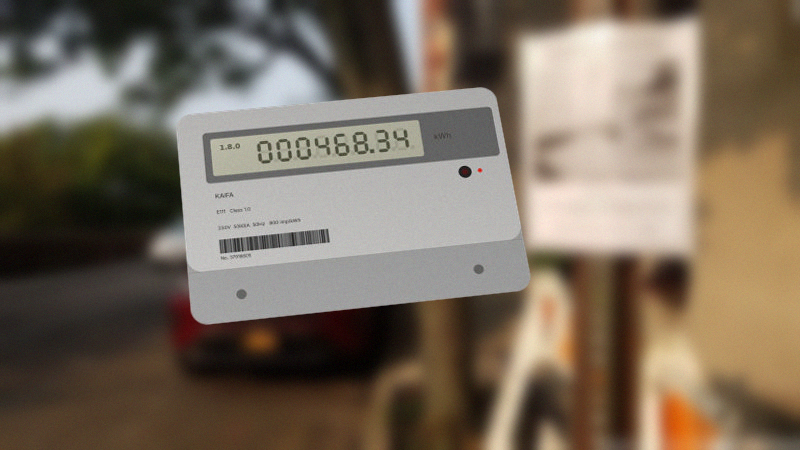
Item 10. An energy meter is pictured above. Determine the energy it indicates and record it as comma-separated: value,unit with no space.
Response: 468.34,kWh
